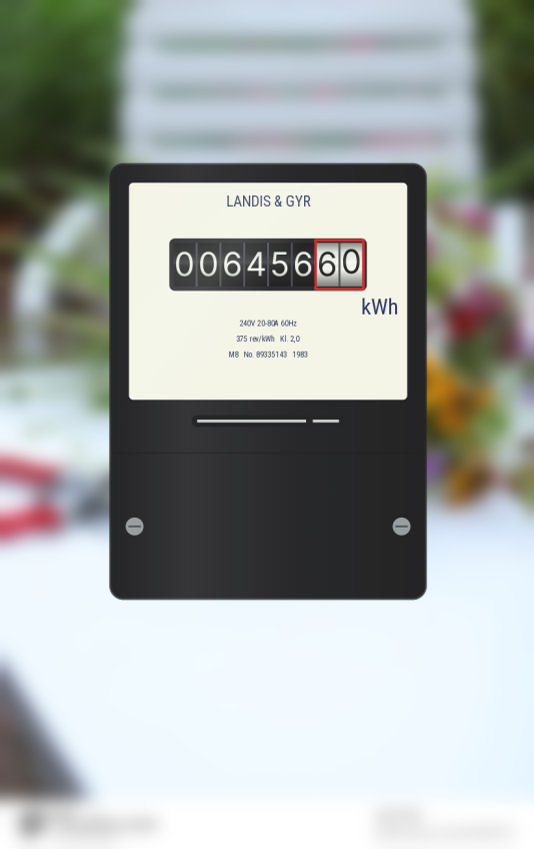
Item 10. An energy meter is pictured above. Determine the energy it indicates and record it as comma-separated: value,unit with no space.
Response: 6456.60,kWh
